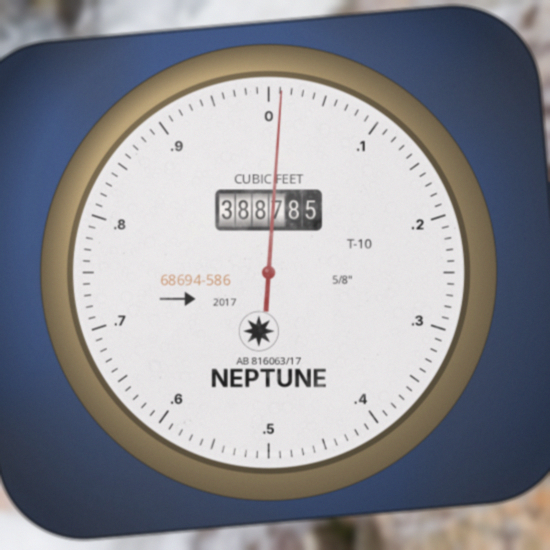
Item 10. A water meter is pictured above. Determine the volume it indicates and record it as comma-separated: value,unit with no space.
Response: 388785.01,ft³
